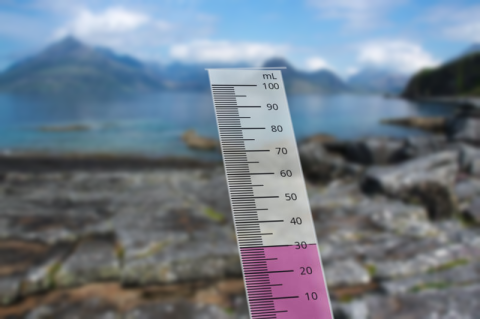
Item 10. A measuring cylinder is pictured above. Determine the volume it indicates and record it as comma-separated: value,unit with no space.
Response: 30,mL
